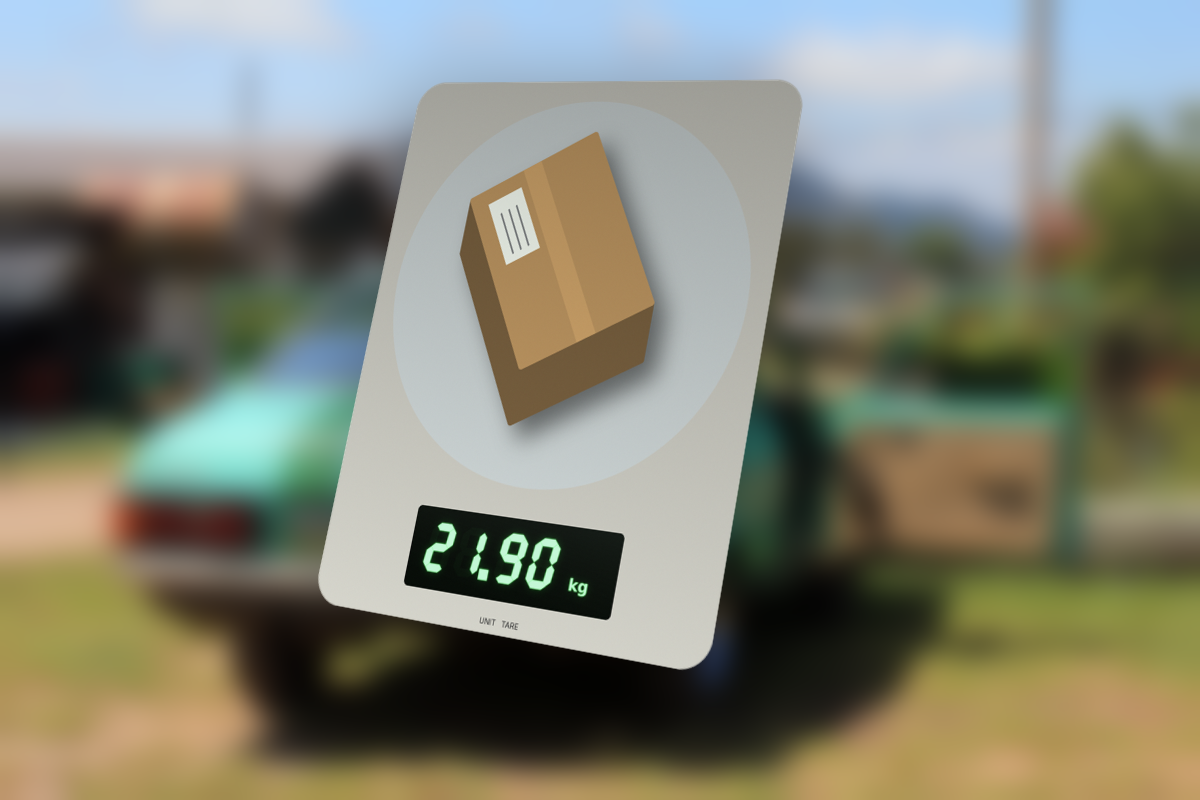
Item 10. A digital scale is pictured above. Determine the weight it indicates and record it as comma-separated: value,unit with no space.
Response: 21.90,kg
